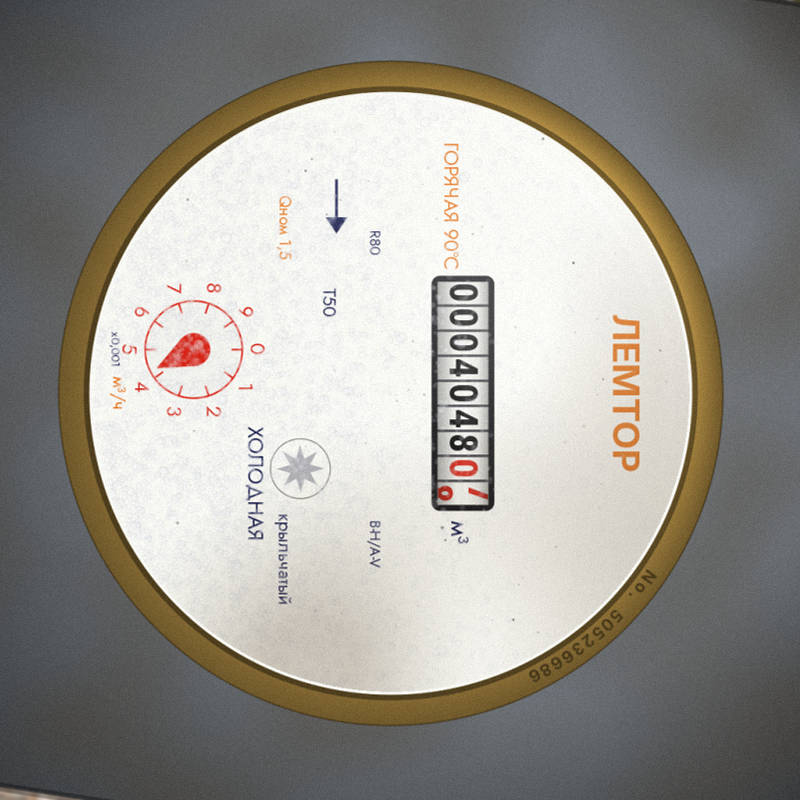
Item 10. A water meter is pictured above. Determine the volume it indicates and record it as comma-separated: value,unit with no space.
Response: 4048.074,m³
